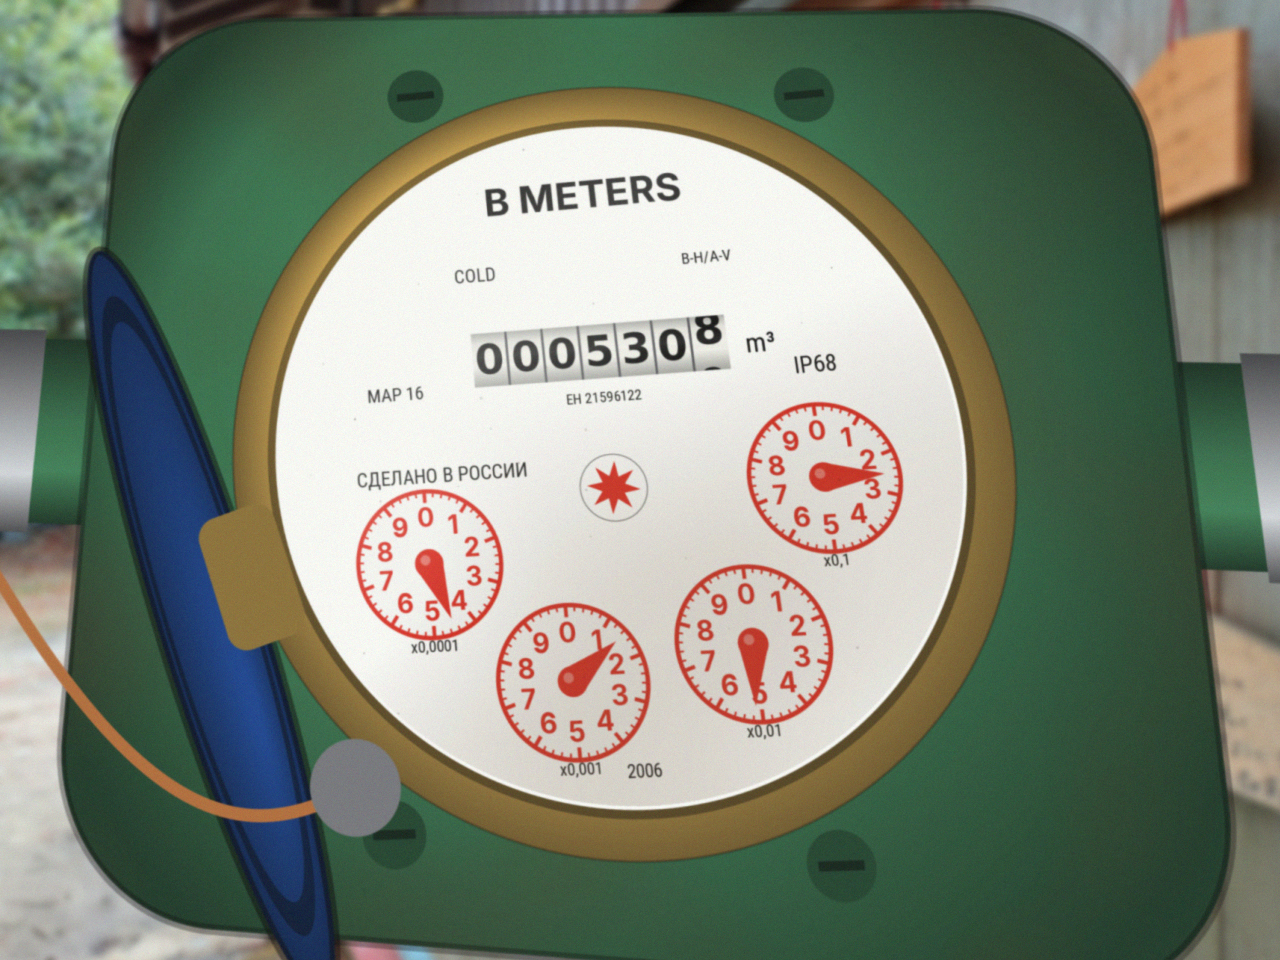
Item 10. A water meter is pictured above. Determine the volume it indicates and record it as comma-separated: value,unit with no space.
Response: 5308.2514,m³
